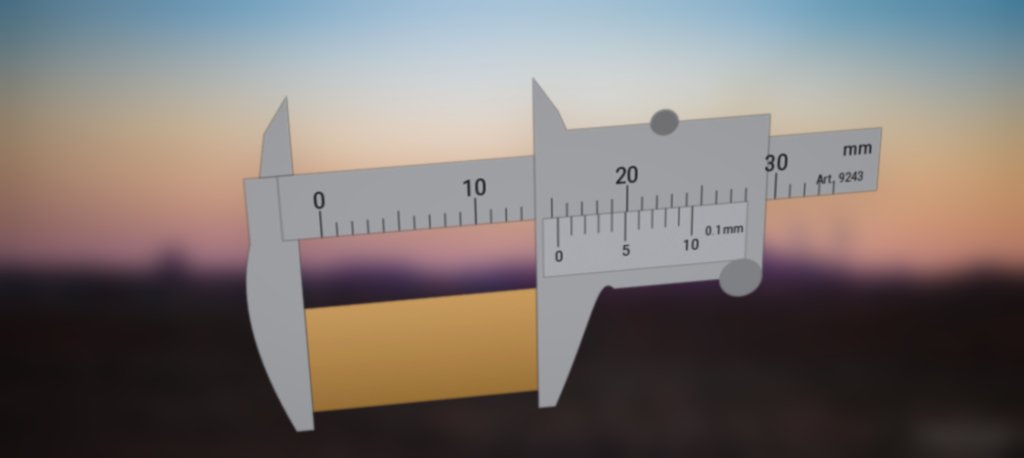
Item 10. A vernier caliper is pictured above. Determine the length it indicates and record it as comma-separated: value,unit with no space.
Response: 15.4,mm
